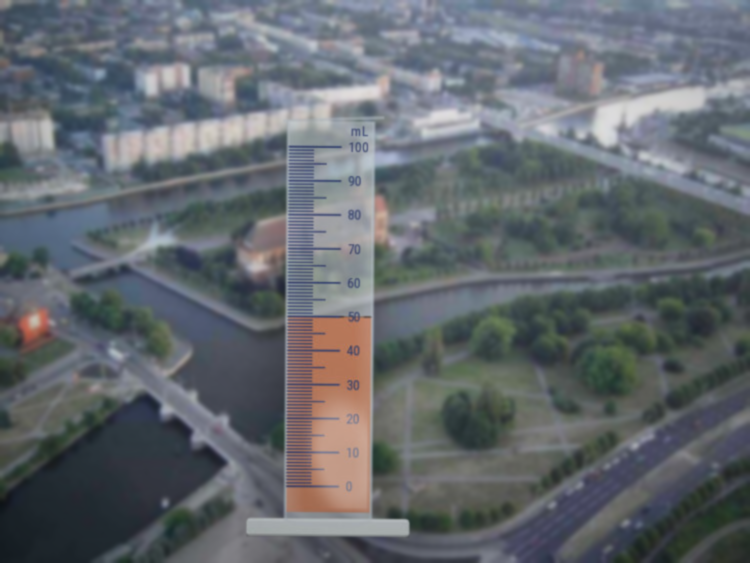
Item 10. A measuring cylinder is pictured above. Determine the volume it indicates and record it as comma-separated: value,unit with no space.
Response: 50,mL
